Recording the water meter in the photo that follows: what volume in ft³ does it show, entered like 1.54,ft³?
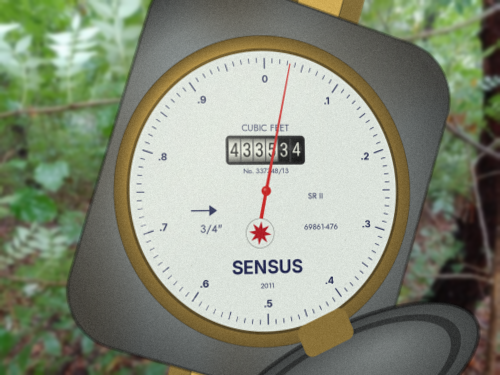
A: 433534.03,ft³
